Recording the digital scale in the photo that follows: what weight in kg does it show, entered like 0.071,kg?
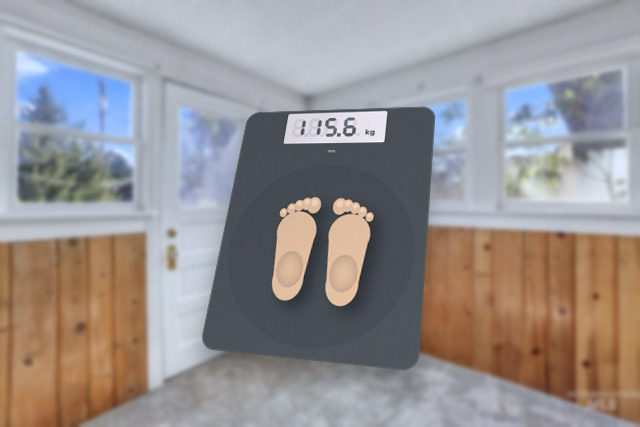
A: 115.6,kg
